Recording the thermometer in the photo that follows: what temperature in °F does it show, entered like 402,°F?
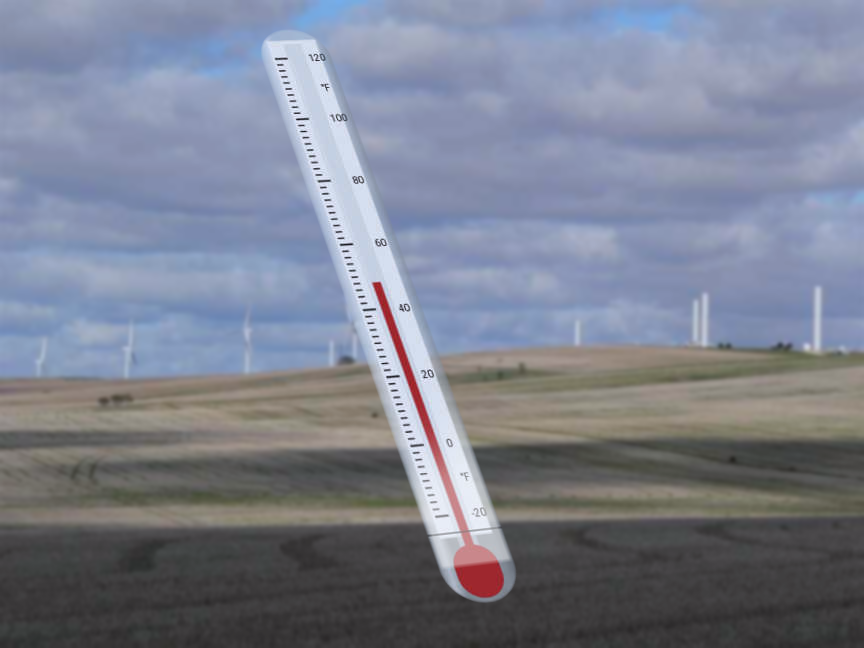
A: 48,°F
